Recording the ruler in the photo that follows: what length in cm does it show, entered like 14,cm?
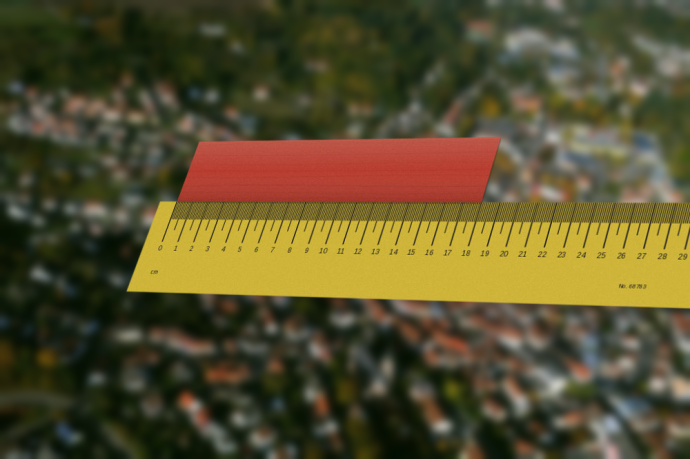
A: 18,cm
